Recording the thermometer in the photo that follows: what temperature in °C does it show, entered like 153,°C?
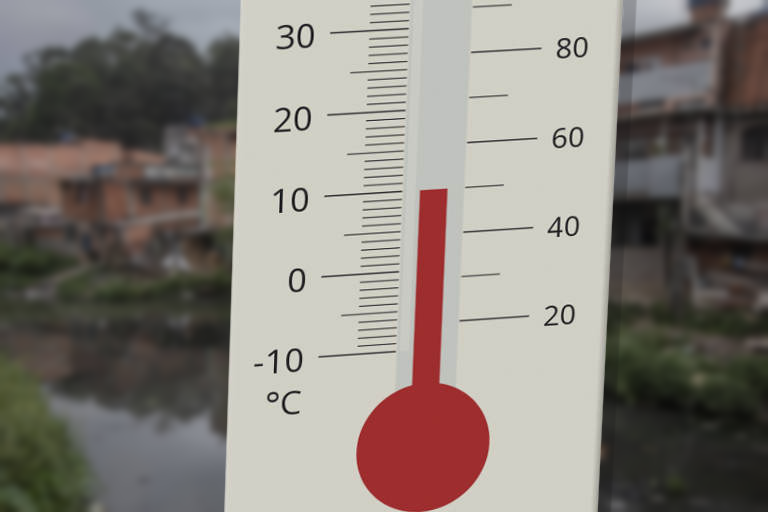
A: 10,°C
